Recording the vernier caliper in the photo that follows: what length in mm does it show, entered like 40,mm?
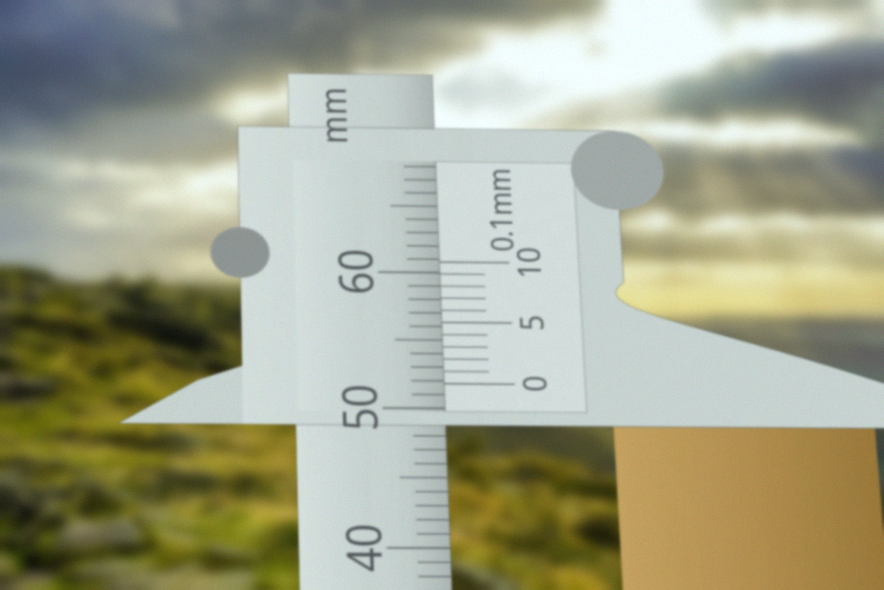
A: 51.8,mm
